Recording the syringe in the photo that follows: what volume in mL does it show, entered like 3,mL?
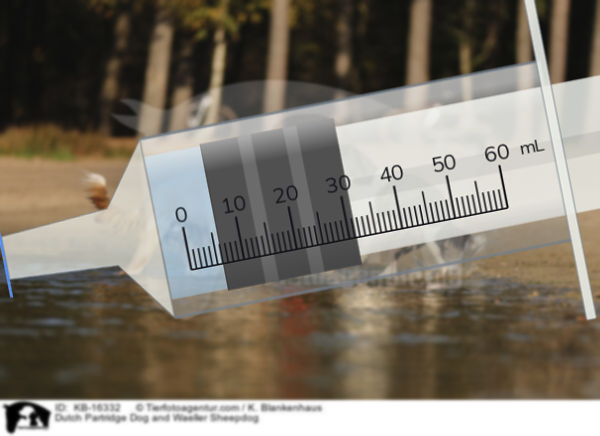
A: 6,mL
